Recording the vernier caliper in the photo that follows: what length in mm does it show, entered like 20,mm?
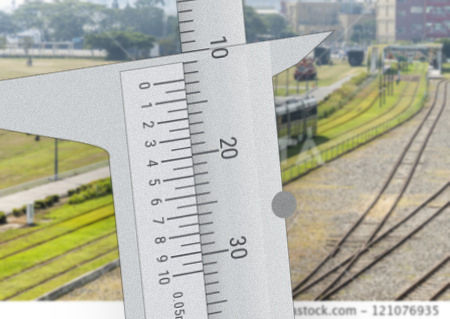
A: 12.6,mm
